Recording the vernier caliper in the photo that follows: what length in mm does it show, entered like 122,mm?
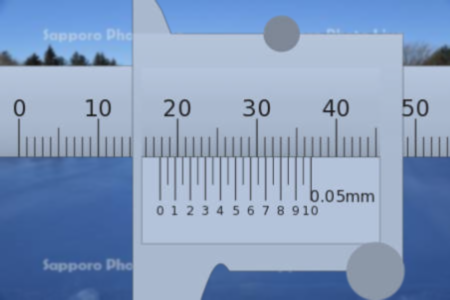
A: 17.8,mm
